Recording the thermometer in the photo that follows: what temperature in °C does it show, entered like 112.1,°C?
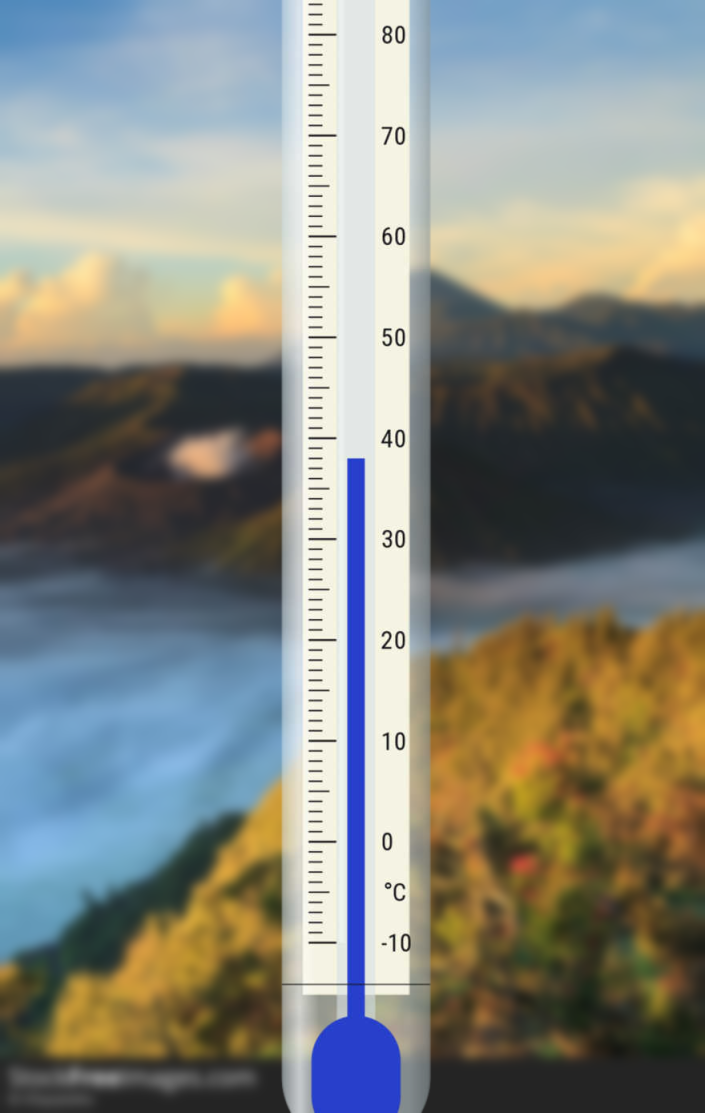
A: 38,°C
